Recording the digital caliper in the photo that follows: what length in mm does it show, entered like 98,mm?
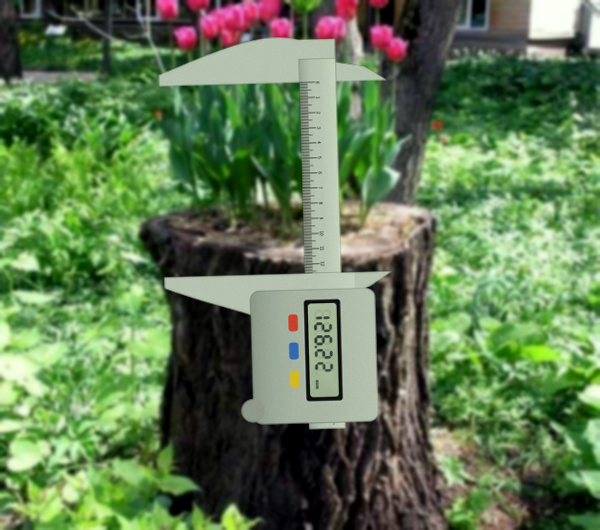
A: 126.22,mm
